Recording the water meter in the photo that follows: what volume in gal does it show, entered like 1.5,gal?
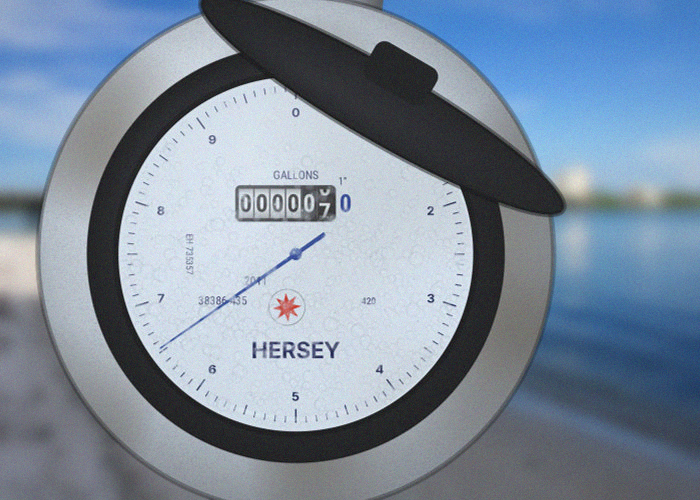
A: 66.5,gal
